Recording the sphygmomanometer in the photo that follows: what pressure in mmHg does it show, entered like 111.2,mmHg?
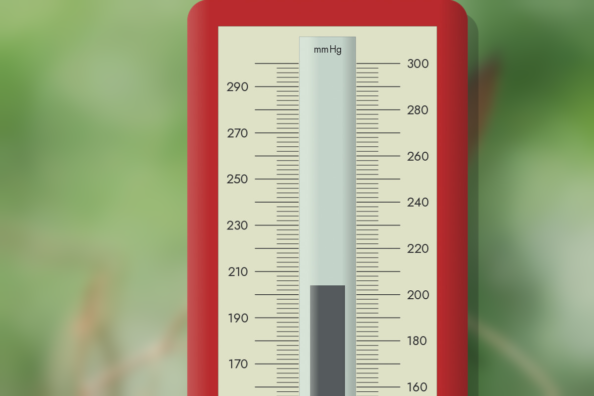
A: 204,mmHg
